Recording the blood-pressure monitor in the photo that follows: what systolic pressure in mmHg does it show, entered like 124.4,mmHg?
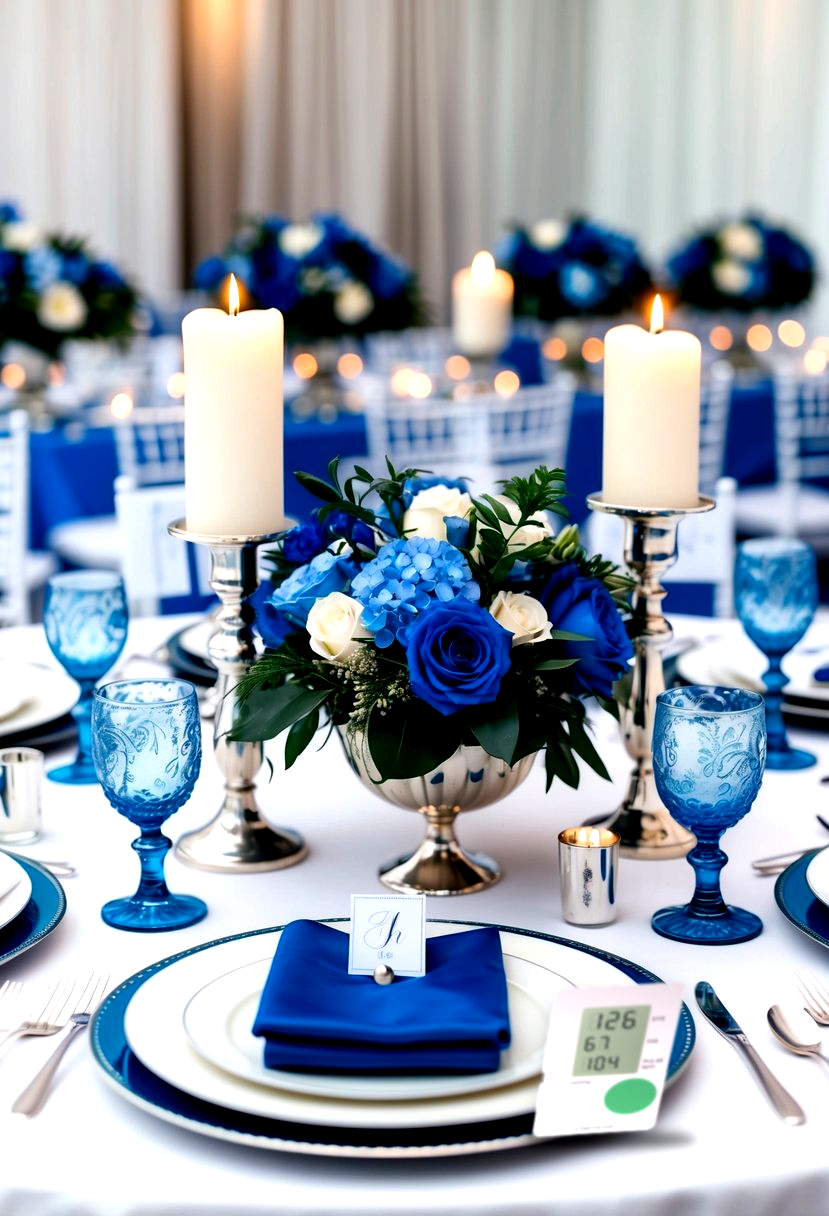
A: 126,mmHg
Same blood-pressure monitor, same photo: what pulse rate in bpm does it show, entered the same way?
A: 104,bpm
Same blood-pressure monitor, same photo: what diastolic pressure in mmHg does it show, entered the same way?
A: 67,mmHg
